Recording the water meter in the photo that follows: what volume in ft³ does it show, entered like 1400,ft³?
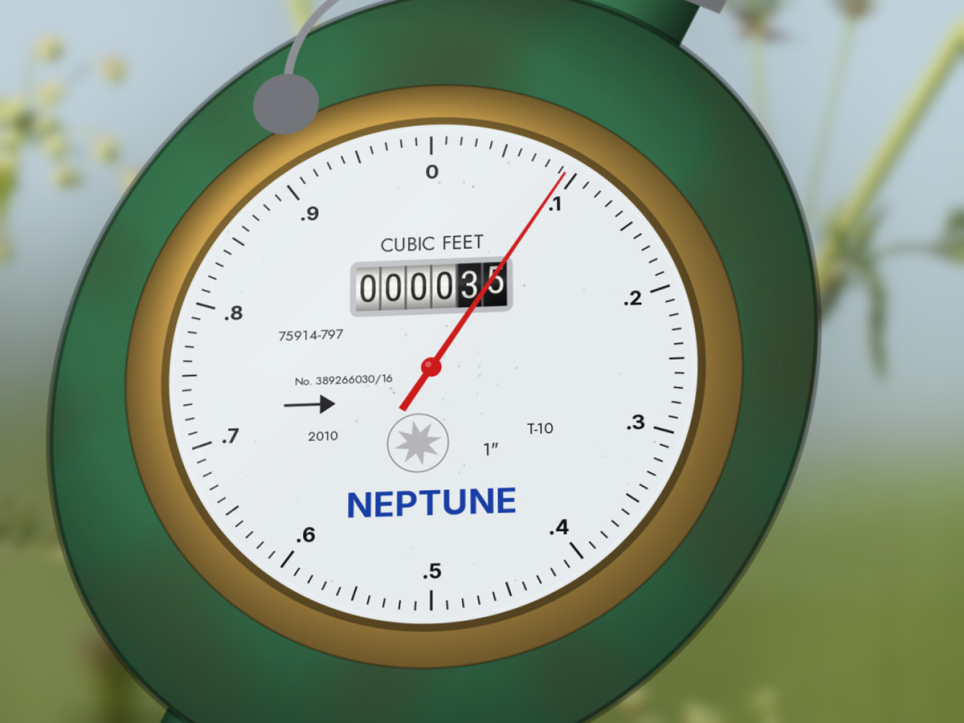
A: 35.09,ft³
